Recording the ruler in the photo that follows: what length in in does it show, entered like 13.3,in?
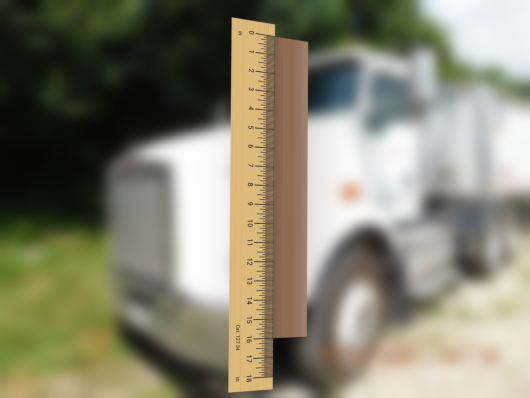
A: 16,in
